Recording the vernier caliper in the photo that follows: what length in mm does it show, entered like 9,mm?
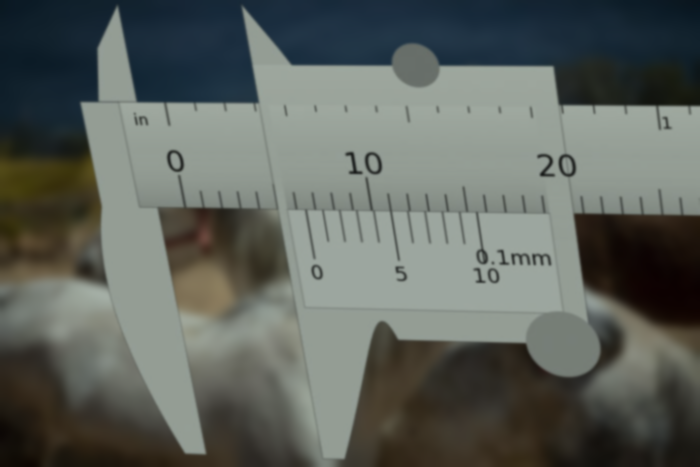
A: 6.5,mm
